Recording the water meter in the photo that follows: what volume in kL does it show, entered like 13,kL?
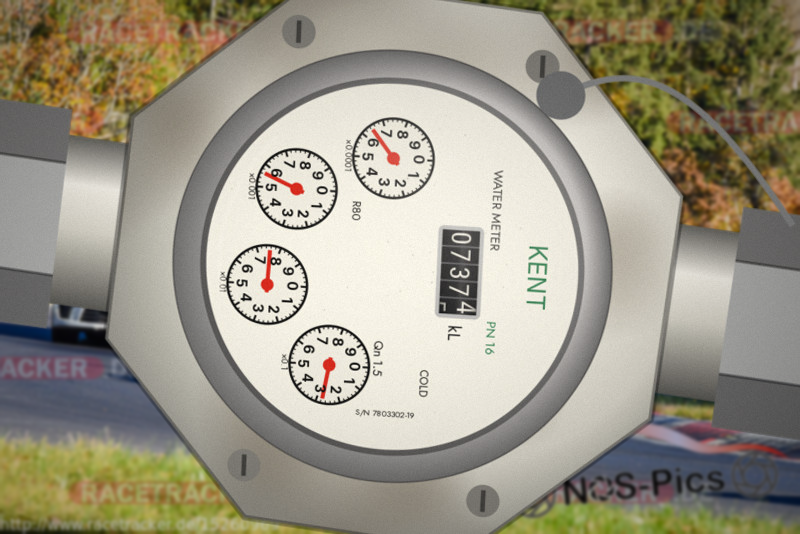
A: 7374.2756,kL
